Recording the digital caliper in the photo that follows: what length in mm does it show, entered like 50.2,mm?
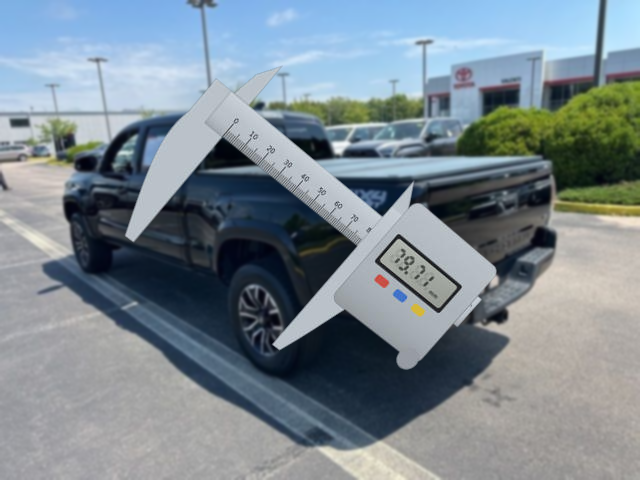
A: 79.71,mm
